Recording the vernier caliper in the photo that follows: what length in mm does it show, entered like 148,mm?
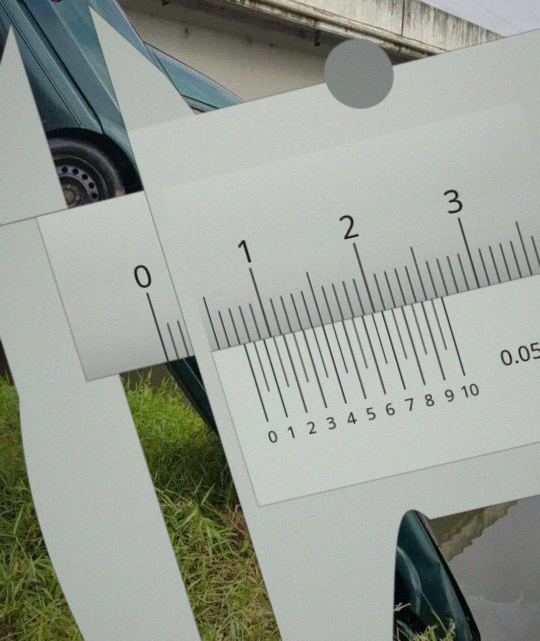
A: 7.4,mm
